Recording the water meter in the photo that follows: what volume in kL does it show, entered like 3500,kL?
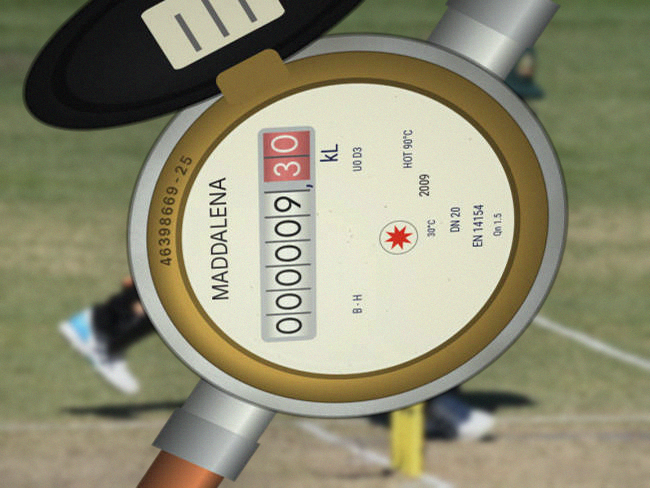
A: 9.30,kL
